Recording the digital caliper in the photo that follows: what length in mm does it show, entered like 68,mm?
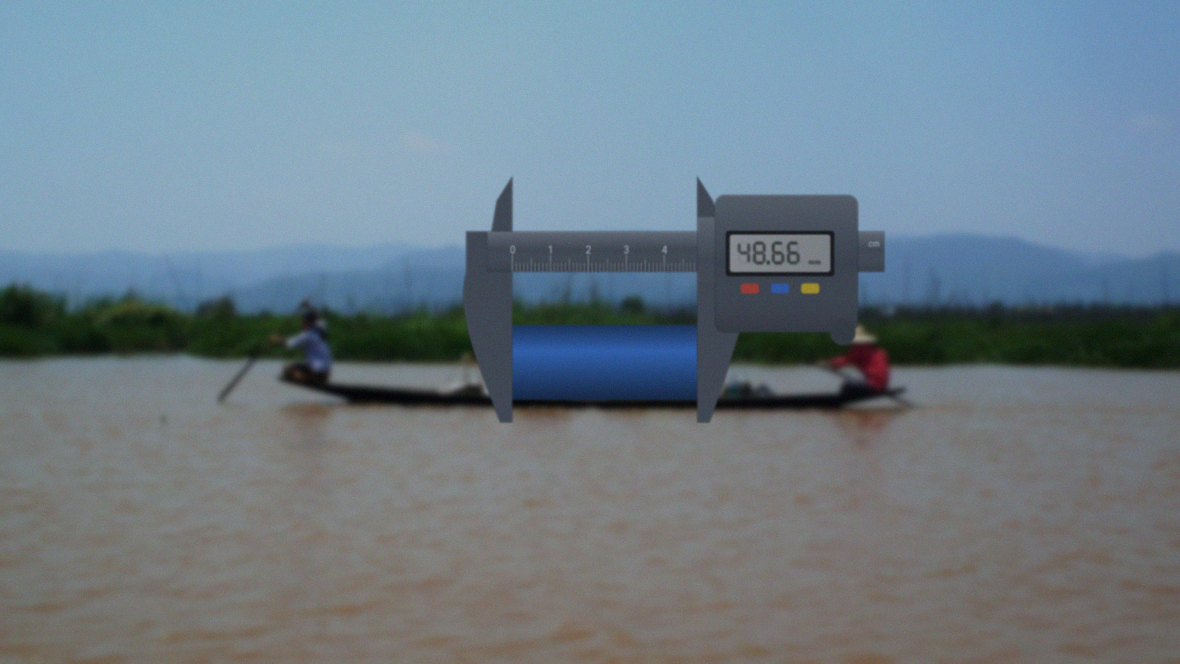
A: 48.66,mm
